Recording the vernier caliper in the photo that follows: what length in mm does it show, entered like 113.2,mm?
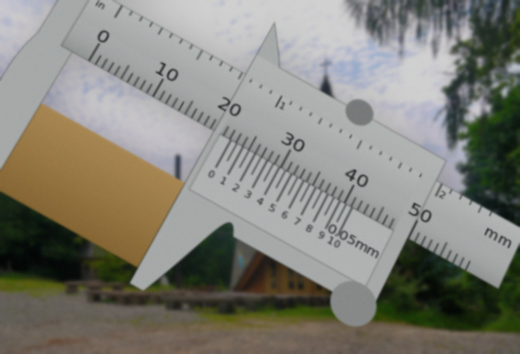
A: 22.2,mm
